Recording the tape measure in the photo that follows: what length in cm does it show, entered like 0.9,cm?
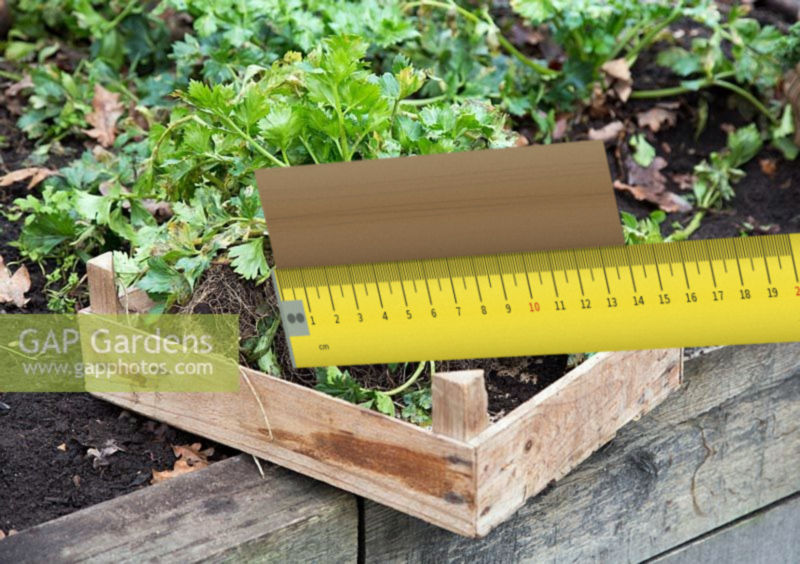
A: 14,cm
